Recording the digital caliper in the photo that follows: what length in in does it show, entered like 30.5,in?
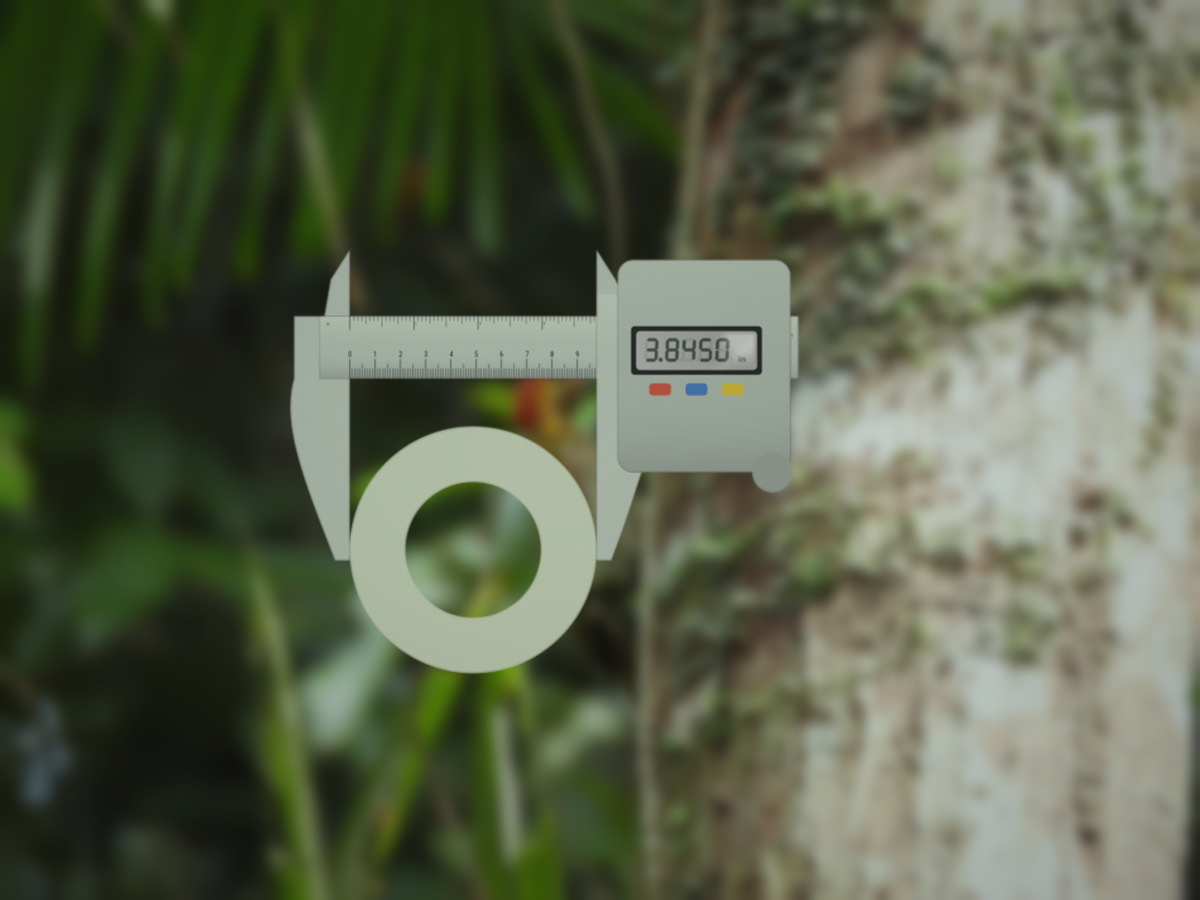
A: 3.8450,in
